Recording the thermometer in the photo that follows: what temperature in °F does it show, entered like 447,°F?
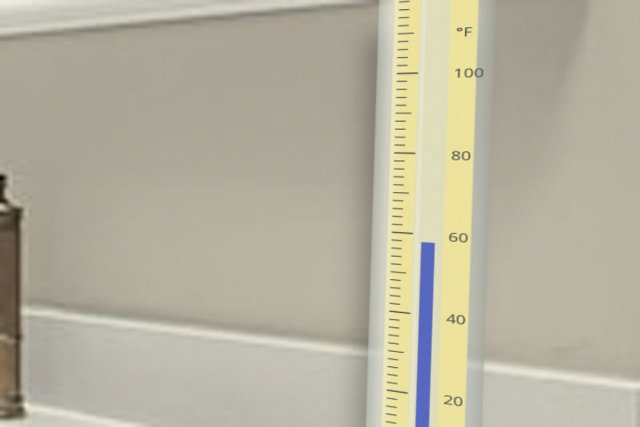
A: 58,°F
